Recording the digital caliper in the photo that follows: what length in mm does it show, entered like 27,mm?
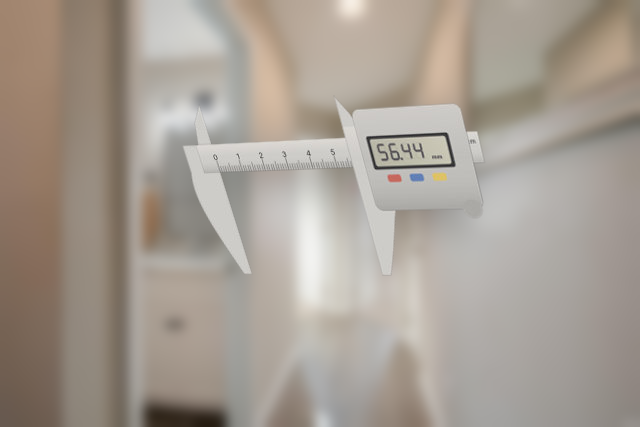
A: 56.44,mm
